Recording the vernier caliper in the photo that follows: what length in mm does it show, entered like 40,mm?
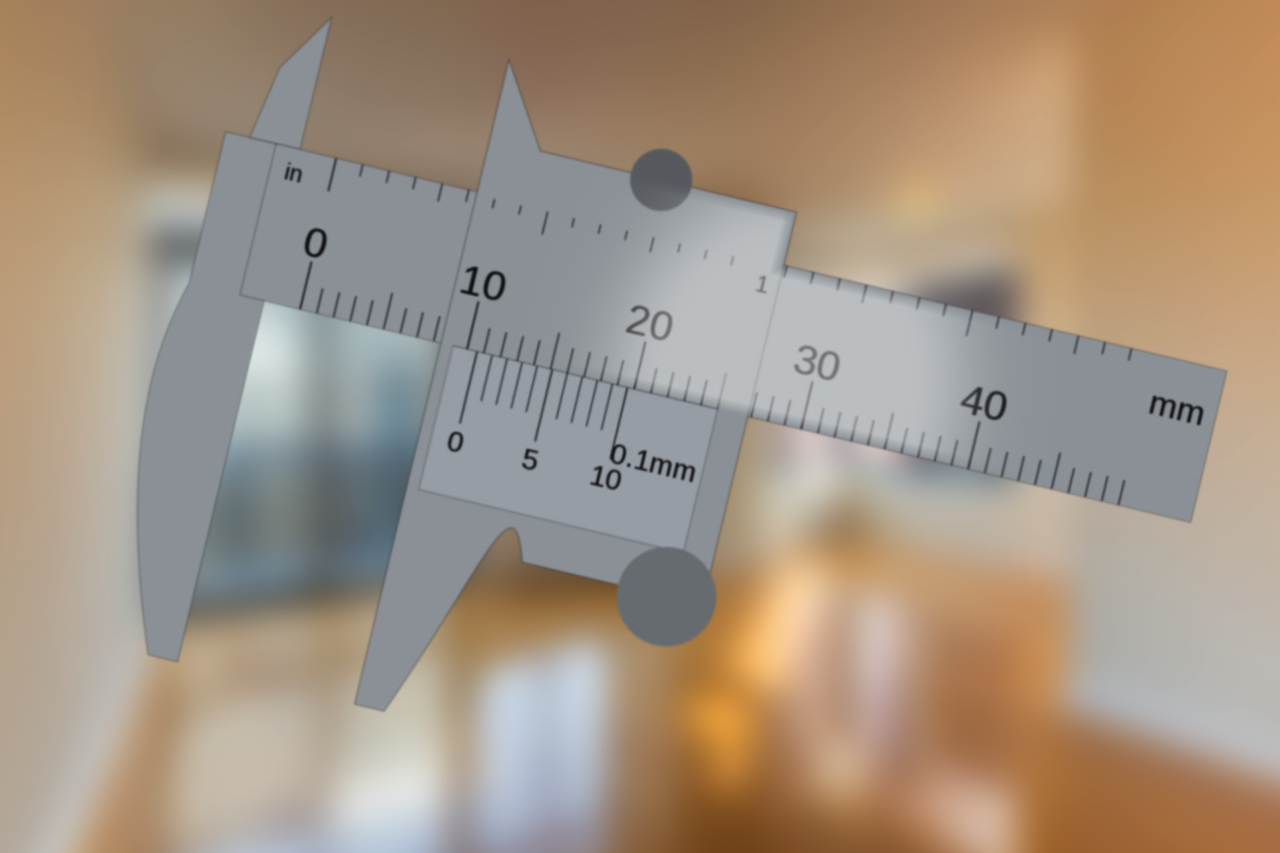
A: 10.6,mm
